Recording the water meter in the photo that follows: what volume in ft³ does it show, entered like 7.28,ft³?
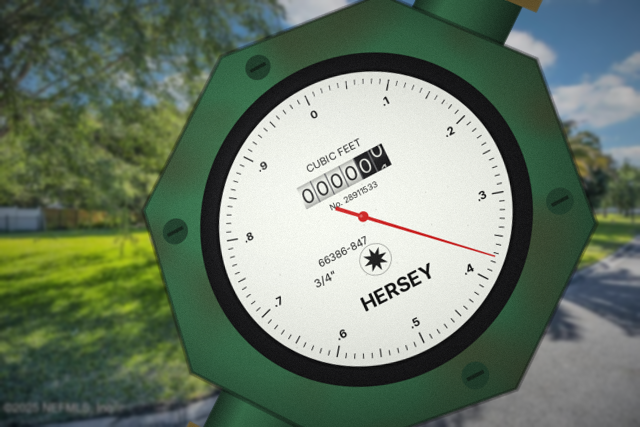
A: 0.37,ft³
